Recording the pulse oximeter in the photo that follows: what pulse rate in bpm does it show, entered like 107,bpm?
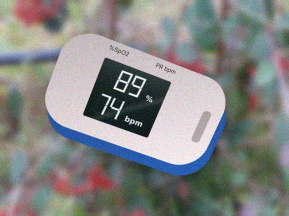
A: 74,bpm
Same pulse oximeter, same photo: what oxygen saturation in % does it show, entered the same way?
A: 89,%
